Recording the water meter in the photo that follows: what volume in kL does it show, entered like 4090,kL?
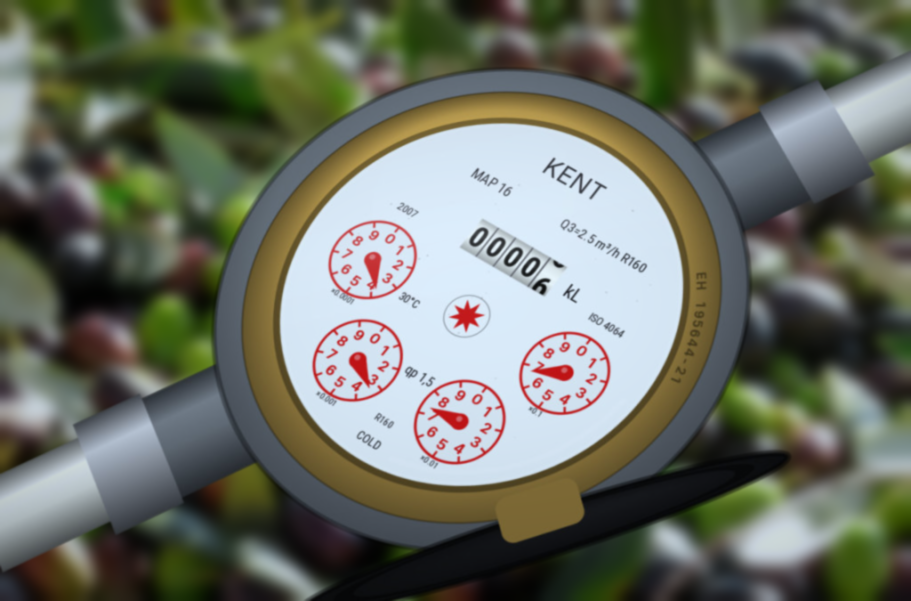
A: 5.6733,kL
